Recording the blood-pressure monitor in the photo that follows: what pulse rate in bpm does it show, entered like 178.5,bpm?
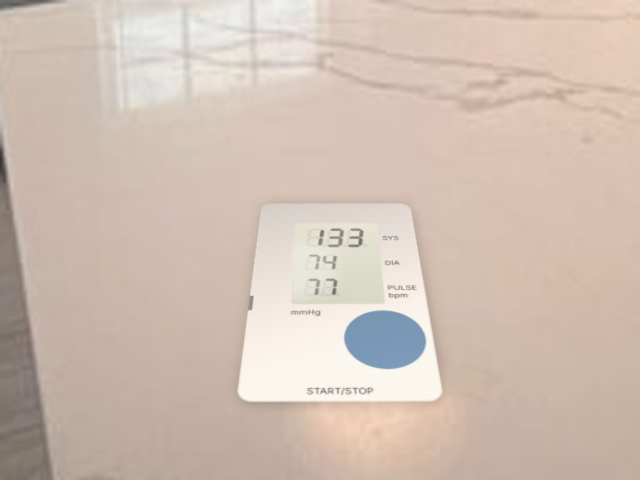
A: 77,bpm
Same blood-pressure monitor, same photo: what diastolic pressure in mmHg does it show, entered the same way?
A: 74,mmHg
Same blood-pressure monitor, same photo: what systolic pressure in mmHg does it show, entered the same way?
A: 133,mmHg
